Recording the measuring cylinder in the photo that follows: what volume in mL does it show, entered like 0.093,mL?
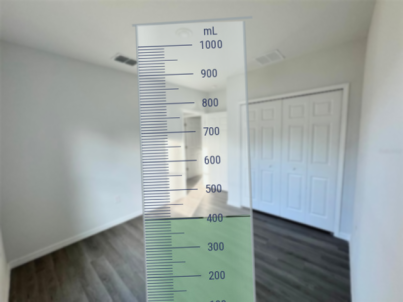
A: 400,mL
